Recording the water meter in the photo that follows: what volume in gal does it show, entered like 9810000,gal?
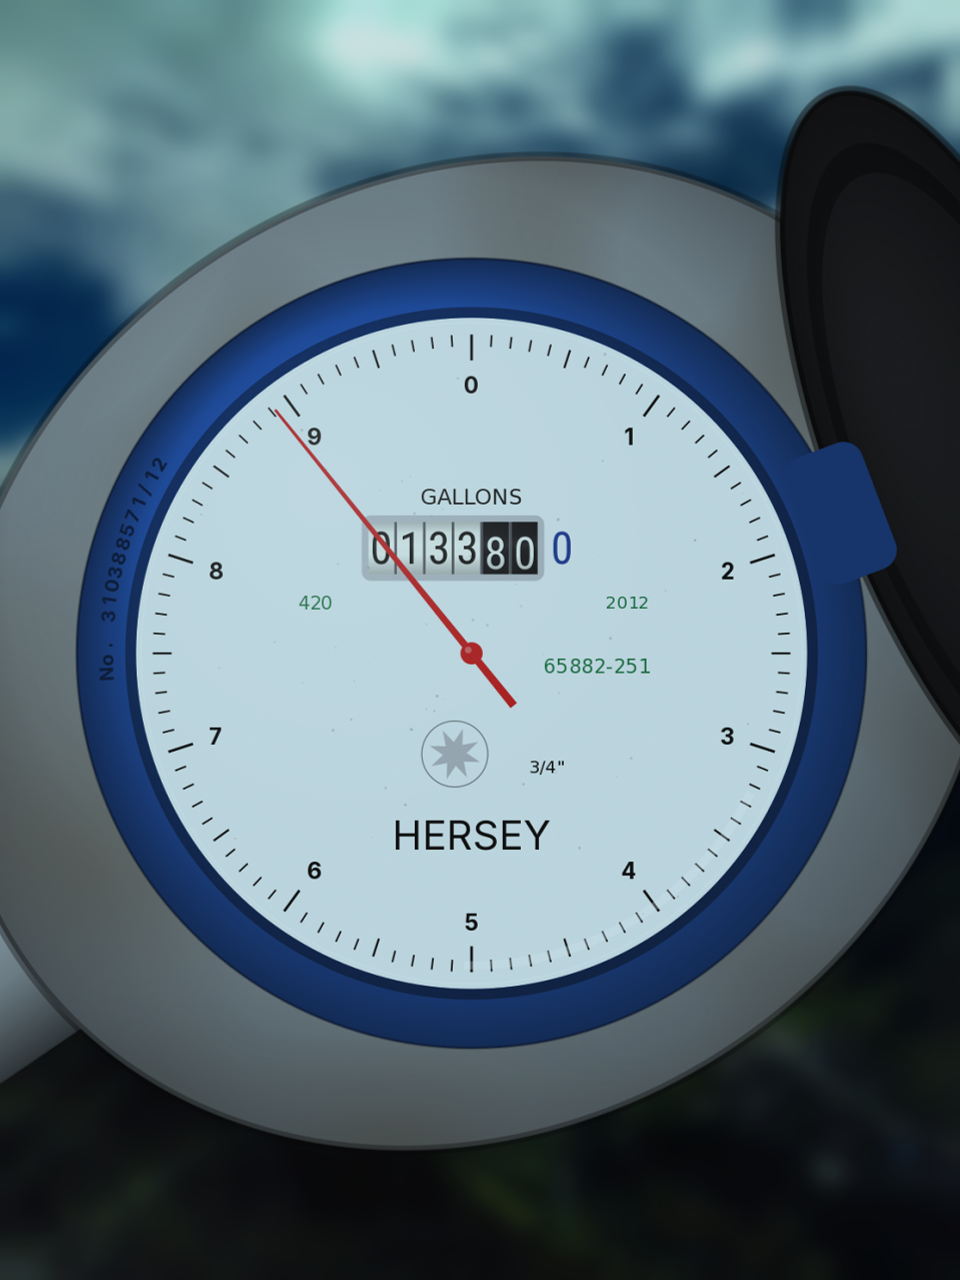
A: 133798.9,gal
